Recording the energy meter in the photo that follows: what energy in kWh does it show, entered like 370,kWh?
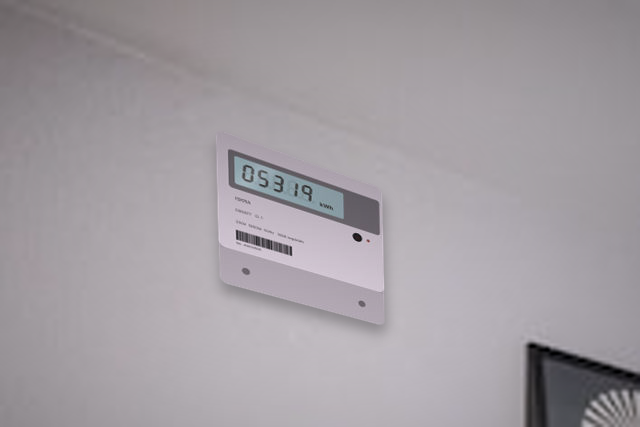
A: 5319,kWh
